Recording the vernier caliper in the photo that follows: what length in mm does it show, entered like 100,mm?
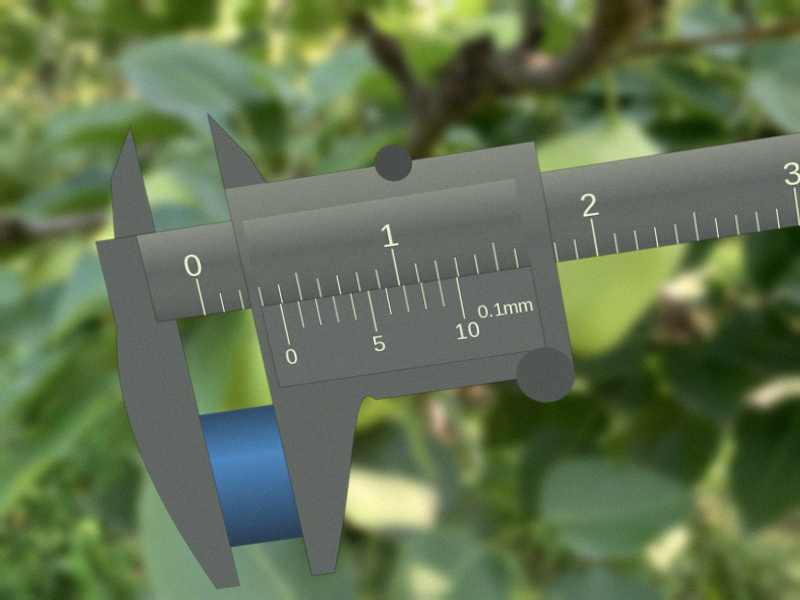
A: 3.9,mm
